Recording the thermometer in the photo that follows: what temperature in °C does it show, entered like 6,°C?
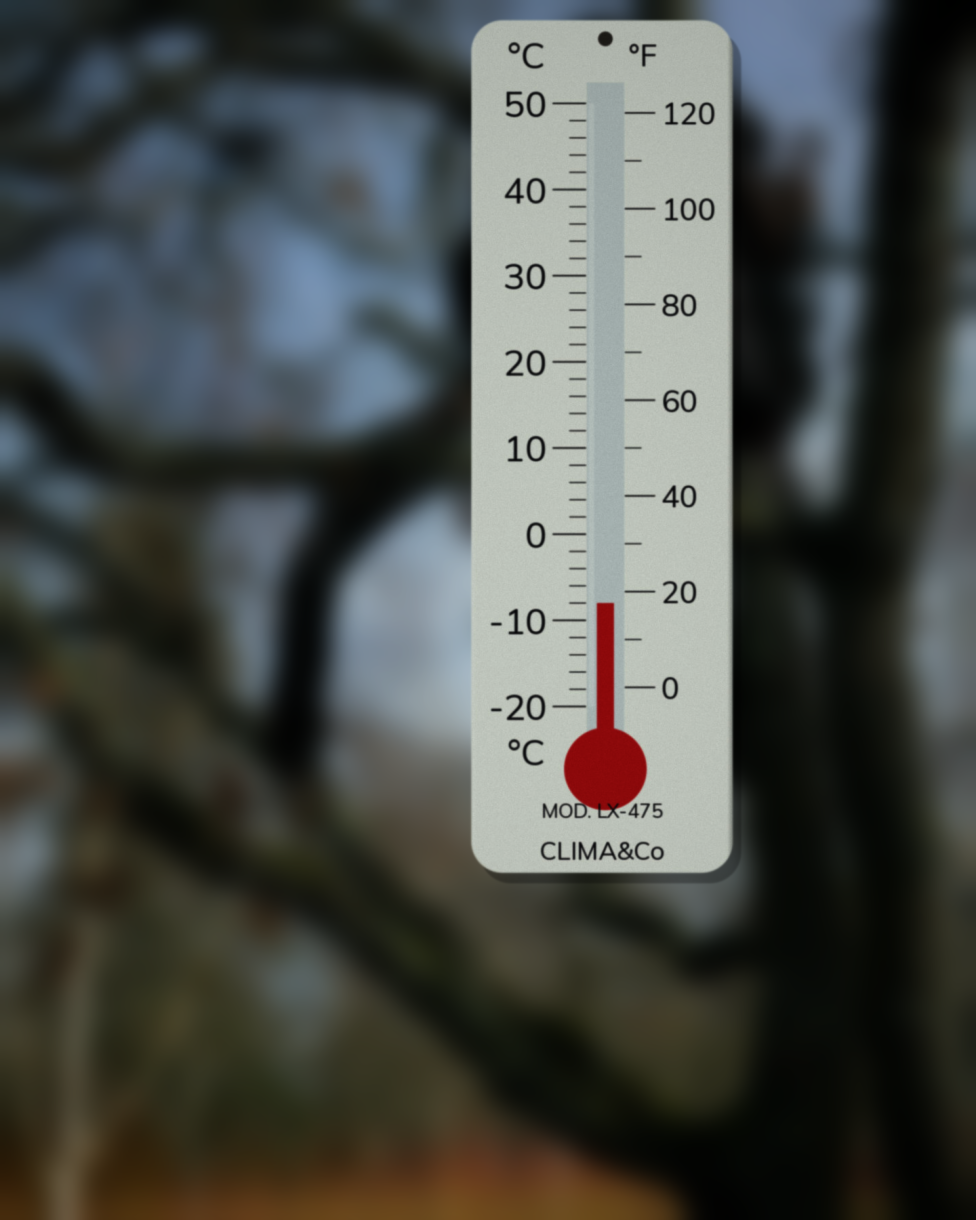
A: -8,°C
